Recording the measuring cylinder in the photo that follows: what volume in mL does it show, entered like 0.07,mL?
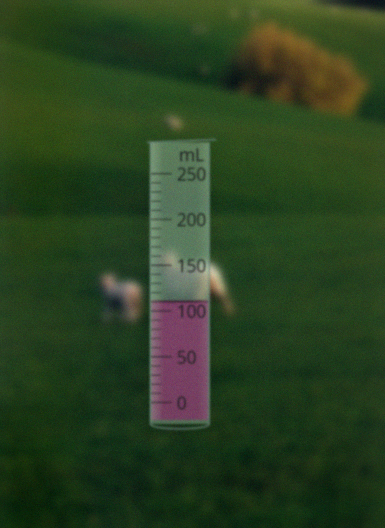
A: 110,mL
